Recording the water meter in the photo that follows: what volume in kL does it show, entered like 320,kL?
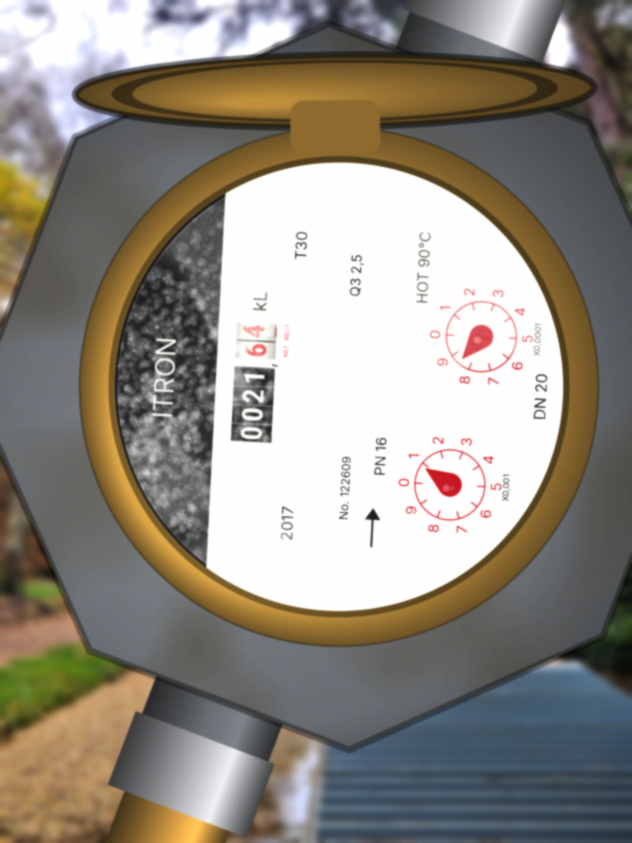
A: 21.6408,kL
